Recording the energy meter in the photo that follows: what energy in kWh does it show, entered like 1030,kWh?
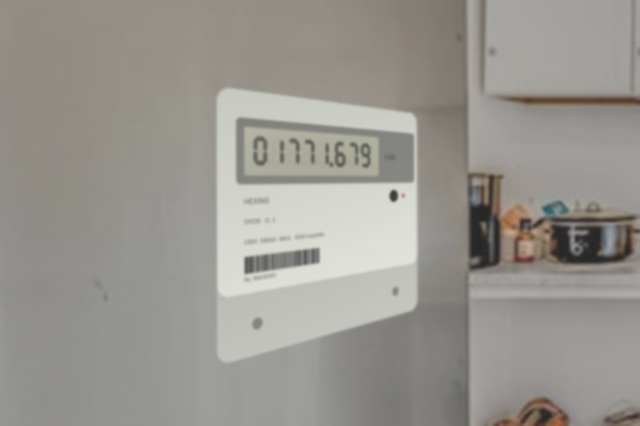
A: 1771.679,kWh
